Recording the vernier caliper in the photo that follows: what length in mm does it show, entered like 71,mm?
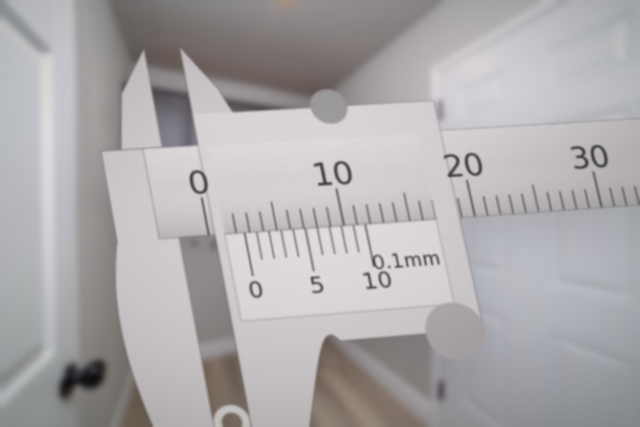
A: 2.6,mm
